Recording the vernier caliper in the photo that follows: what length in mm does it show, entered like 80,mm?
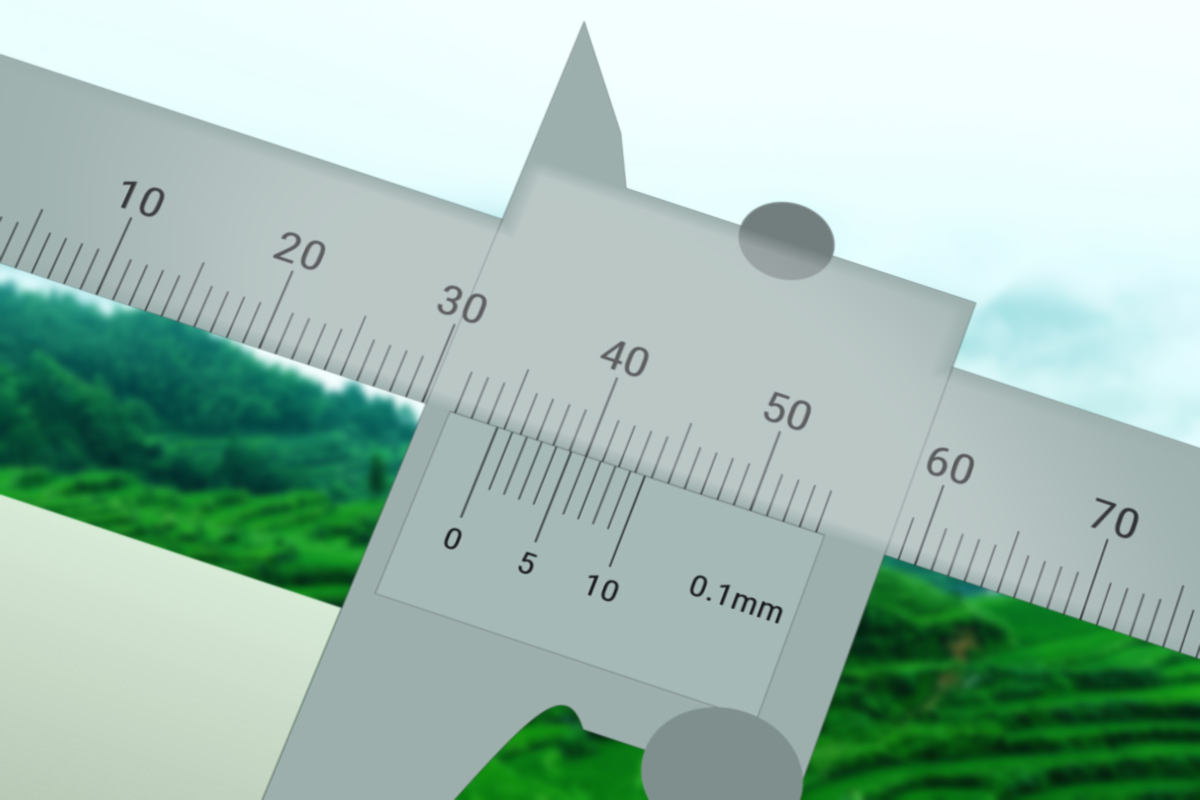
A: 34.6,mm
